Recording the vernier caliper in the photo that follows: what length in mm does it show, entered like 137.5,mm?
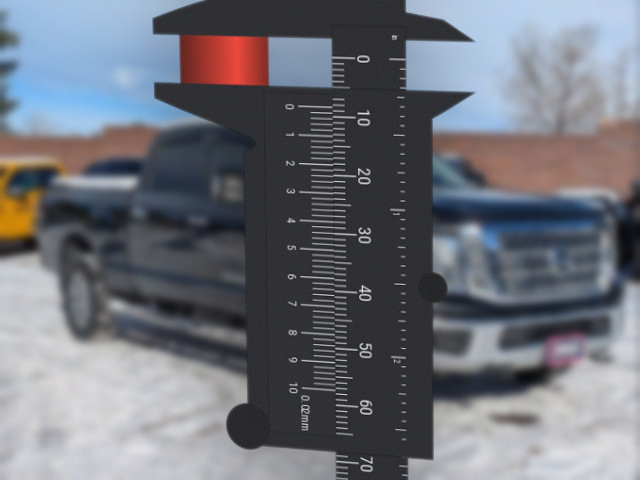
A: 8.4,mm
